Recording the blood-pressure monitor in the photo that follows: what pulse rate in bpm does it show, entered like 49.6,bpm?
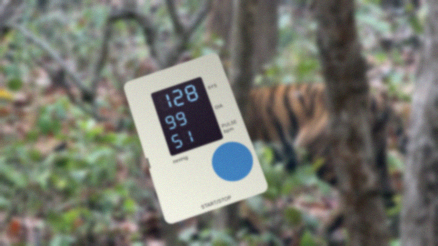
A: 51,bpm
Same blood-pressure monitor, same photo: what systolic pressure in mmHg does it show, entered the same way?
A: 128,mmHg
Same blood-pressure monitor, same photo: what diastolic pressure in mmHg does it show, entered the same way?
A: 99,mmHg
